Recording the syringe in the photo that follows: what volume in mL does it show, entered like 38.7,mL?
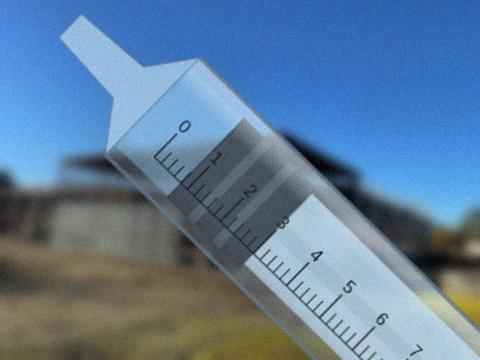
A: 0.8,mL
